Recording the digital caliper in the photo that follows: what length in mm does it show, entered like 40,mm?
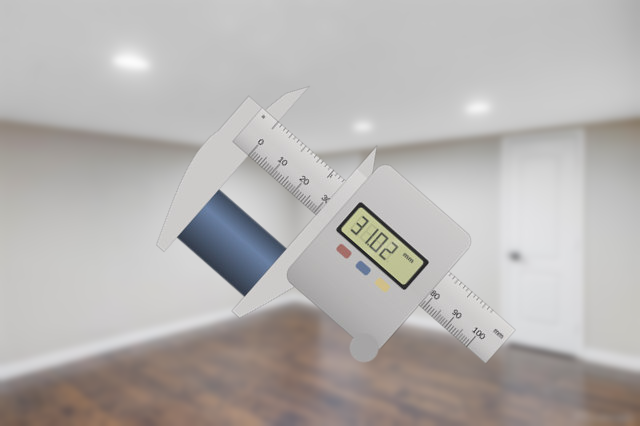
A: 31.02,mm
